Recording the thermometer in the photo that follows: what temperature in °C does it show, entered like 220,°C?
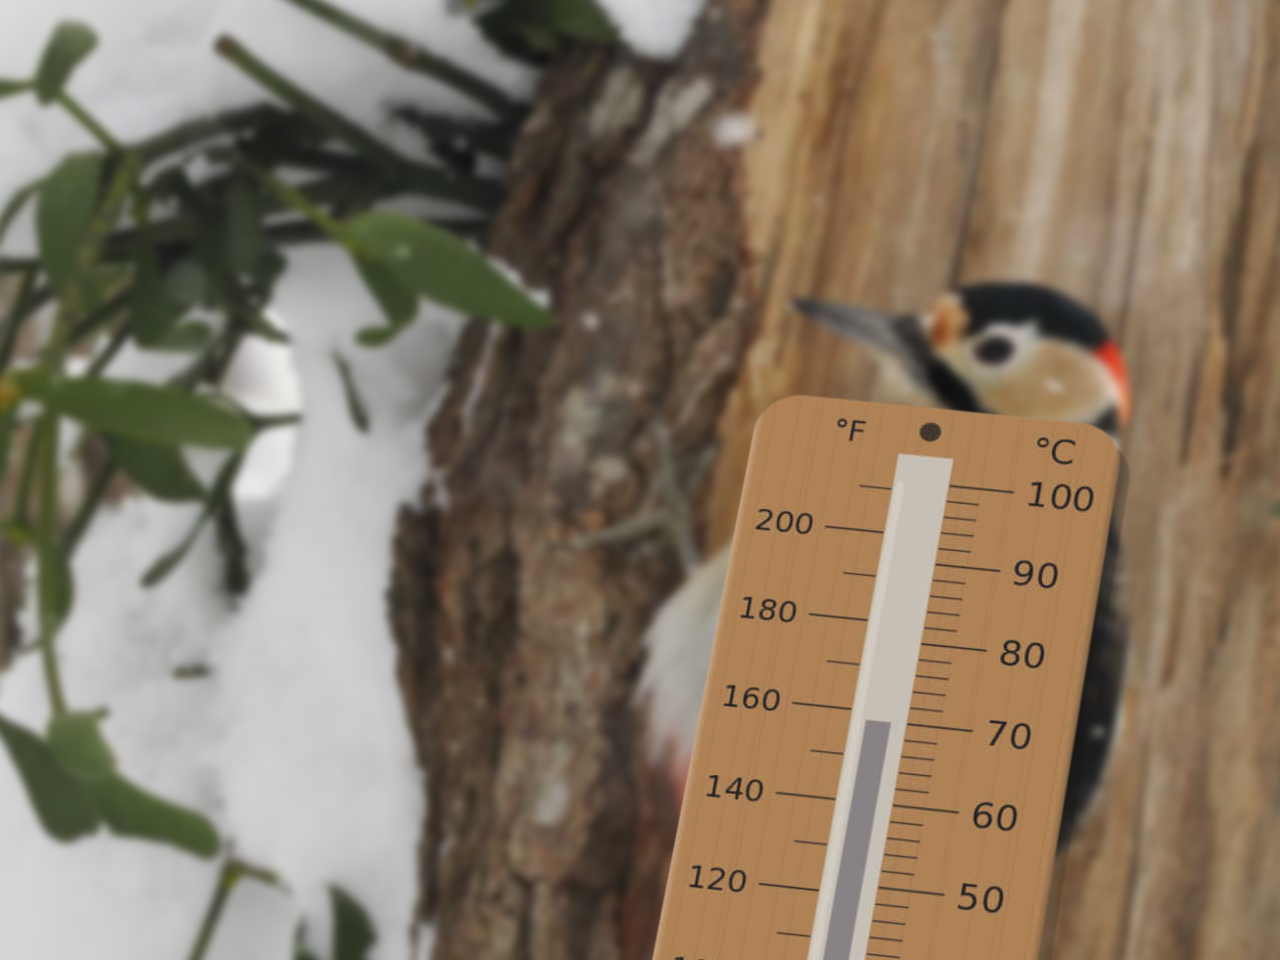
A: 70,°C
